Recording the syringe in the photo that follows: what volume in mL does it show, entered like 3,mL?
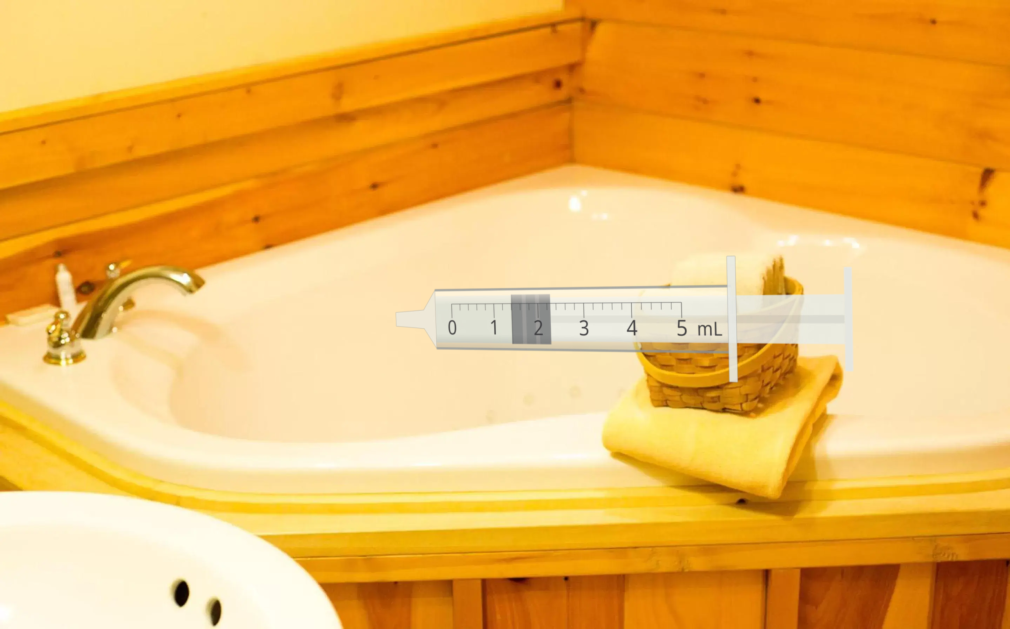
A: 1.4,mL
